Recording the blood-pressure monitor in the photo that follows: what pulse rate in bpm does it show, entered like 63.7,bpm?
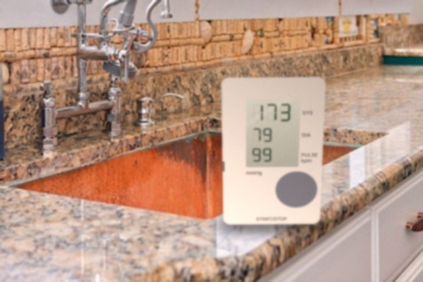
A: 99,bpm
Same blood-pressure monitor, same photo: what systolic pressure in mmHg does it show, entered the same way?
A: 173,mmHg
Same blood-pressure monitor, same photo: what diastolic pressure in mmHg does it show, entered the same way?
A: 79,mmHg
